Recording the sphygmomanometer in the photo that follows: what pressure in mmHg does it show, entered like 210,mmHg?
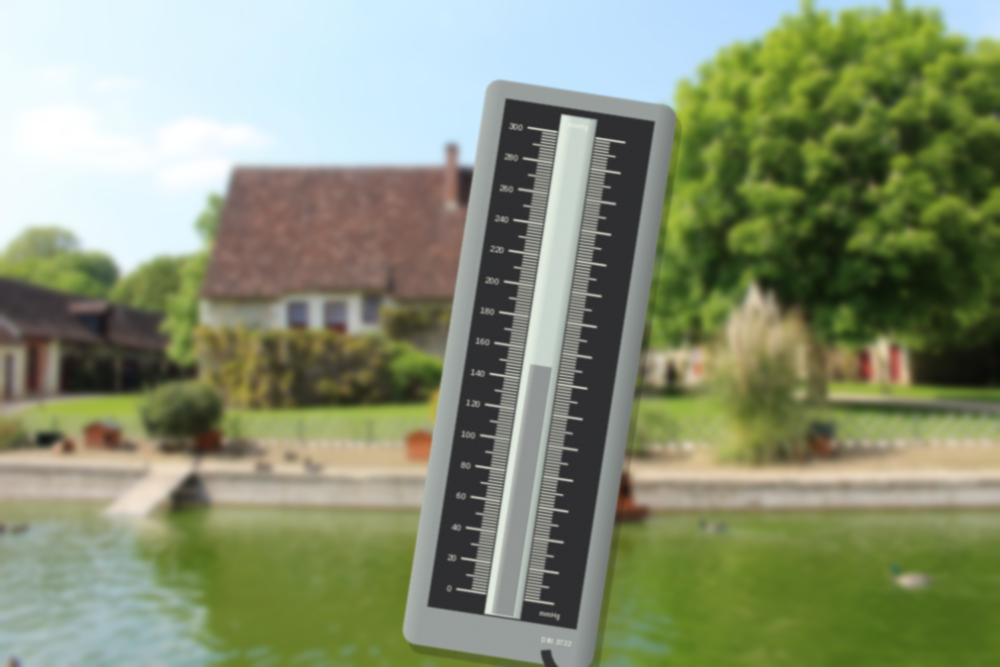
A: 150,mmHg
